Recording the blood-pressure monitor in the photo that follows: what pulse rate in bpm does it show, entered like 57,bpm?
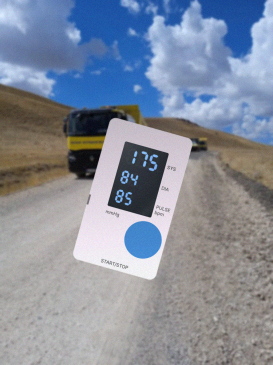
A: 85,bpm
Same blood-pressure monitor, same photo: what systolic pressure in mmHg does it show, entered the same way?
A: 175,mmHg
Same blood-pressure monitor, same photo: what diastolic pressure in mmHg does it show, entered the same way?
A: 84,mmHg
